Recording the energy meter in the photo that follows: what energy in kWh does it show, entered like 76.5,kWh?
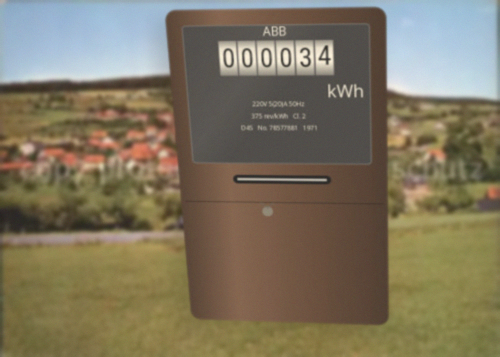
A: 34,kWh
